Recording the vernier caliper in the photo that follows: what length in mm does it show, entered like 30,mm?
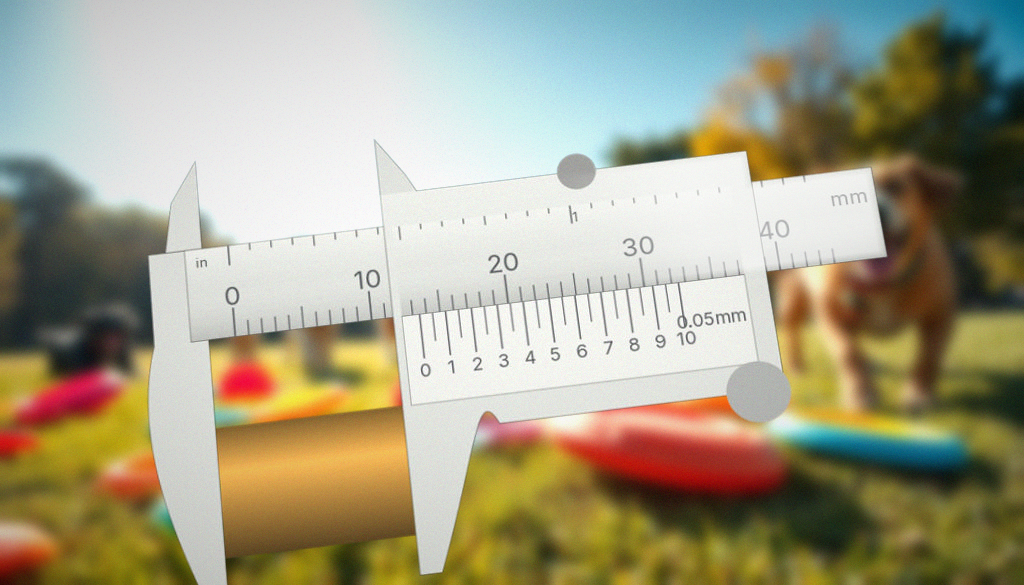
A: 13.5,mm
